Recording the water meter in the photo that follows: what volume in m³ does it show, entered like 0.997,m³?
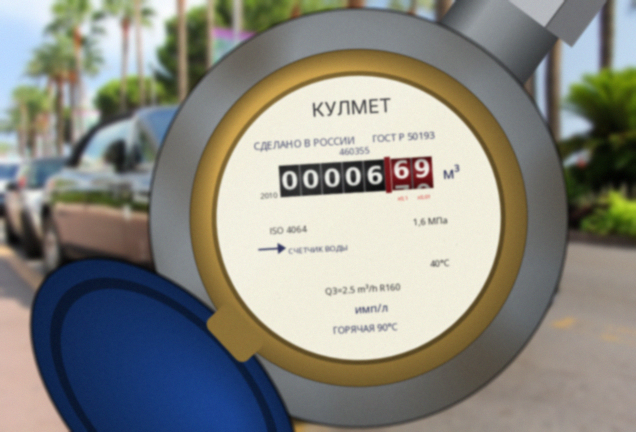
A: 6.69,m³
